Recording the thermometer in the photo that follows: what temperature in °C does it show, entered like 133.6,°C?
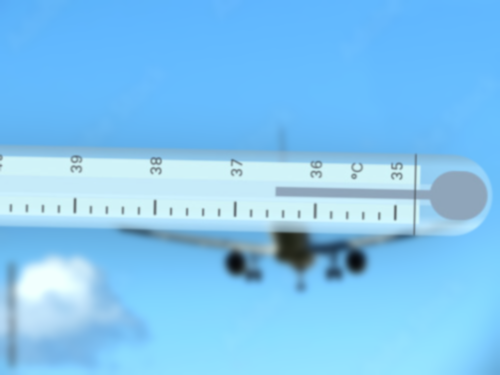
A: 36.5,°C
